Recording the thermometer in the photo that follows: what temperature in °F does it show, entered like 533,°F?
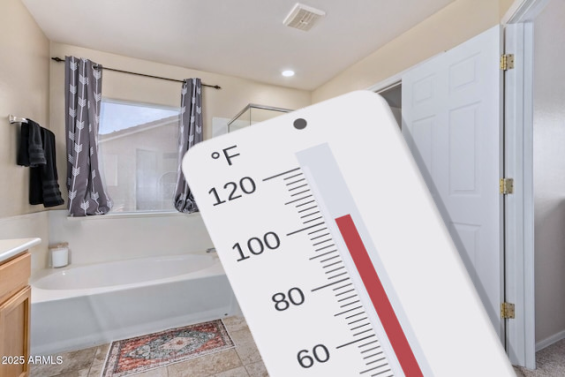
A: 100,°F
